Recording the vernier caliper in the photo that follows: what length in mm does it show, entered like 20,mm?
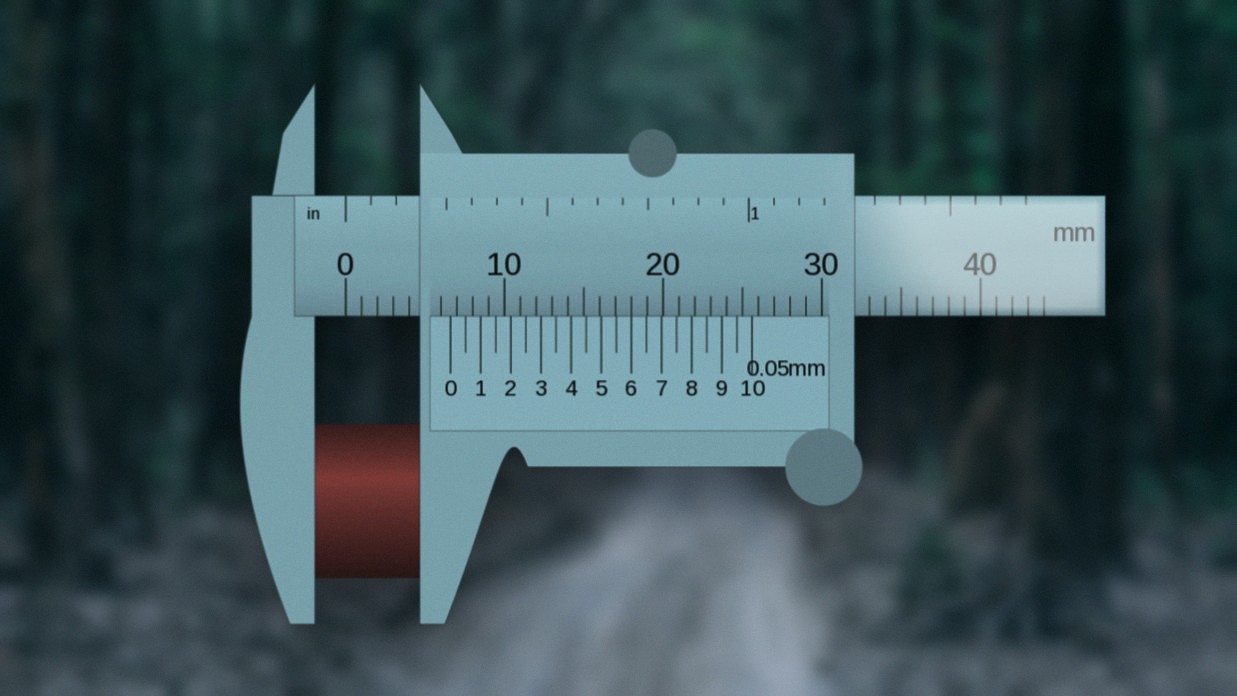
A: 6.6,mm
